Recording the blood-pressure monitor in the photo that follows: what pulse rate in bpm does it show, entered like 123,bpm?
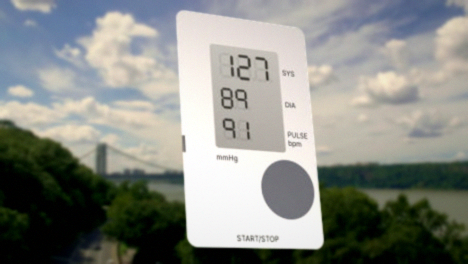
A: 91,bpm
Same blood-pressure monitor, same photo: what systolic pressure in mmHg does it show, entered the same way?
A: 127,mmHg
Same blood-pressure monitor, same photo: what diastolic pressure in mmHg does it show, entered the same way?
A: 89,mmHg
